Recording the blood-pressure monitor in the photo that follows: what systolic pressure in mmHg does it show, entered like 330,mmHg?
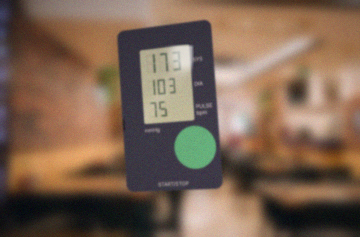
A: 173,mmHg
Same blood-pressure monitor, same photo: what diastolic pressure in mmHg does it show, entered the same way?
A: 103,mmHg
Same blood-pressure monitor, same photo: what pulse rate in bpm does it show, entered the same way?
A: 75,bpm
